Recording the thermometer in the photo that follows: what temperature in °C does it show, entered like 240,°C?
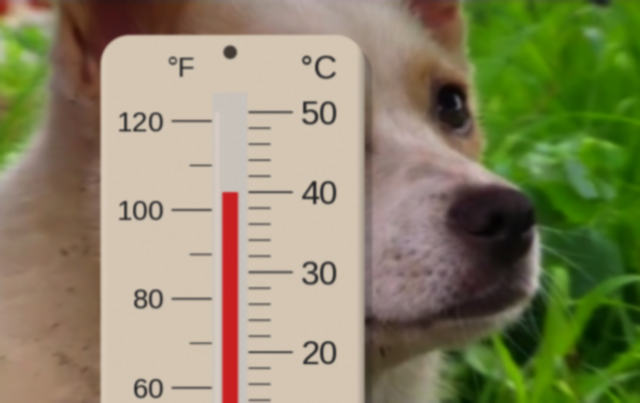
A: 40,°C
